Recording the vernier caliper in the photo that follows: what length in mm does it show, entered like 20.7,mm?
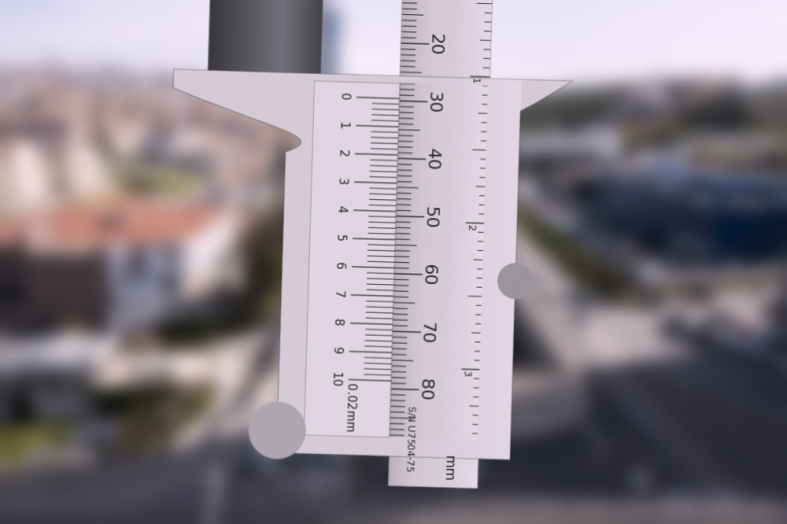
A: 29.6,mm
